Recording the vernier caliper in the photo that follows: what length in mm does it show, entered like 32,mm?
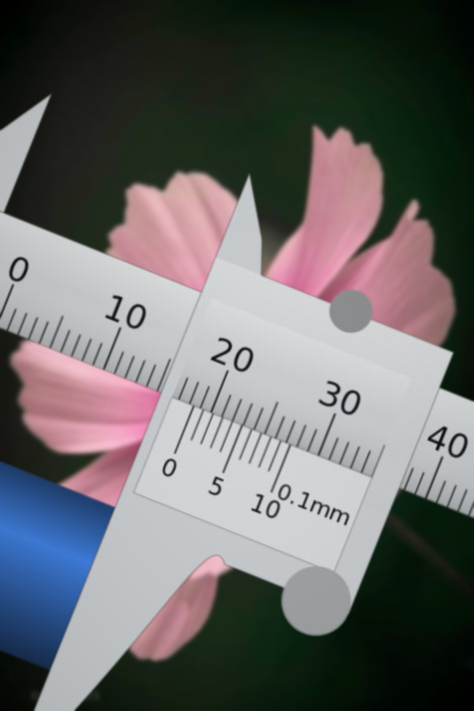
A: 18.4,mm
